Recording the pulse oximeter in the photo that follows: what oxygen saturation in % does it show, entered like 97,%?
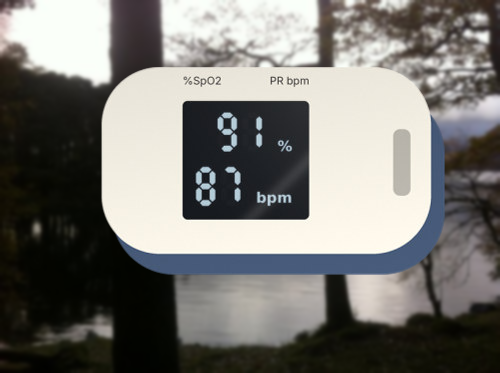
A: 91,%
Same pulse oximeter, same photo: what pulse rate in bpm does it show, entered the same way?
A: 87,bpm
